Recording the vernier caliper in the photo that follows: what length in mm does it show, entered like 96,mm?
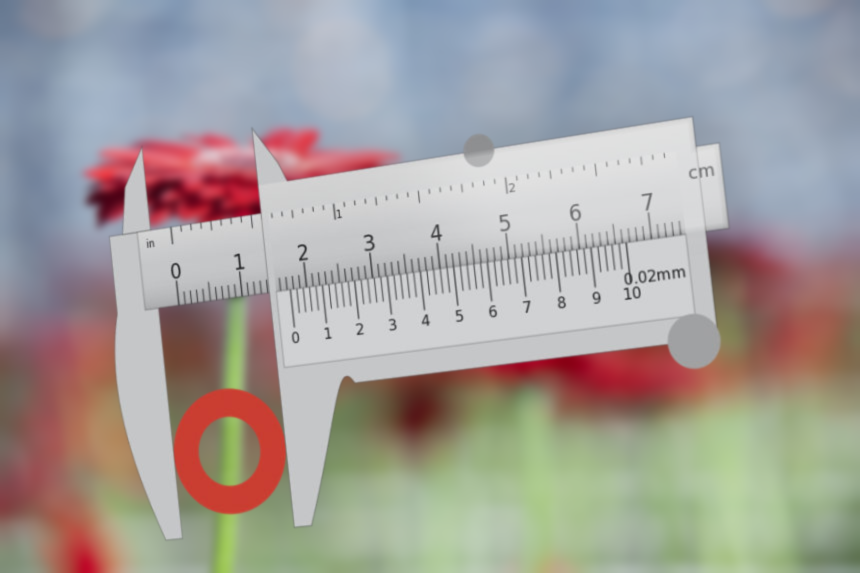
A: 17.5,mm
